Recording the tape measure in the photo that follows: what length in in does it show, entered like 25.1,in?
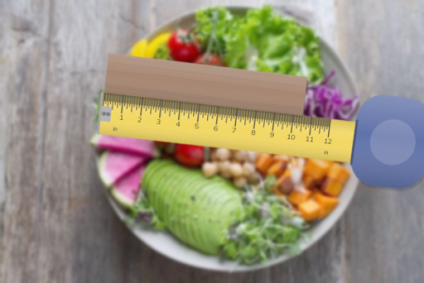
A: 10.5,in
